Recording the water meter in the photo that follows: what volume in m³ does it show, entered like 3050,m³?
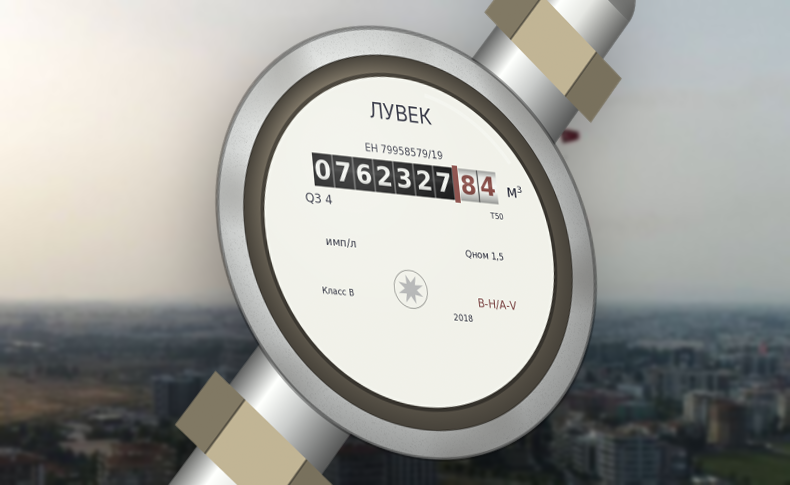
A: 762327.84,m³
